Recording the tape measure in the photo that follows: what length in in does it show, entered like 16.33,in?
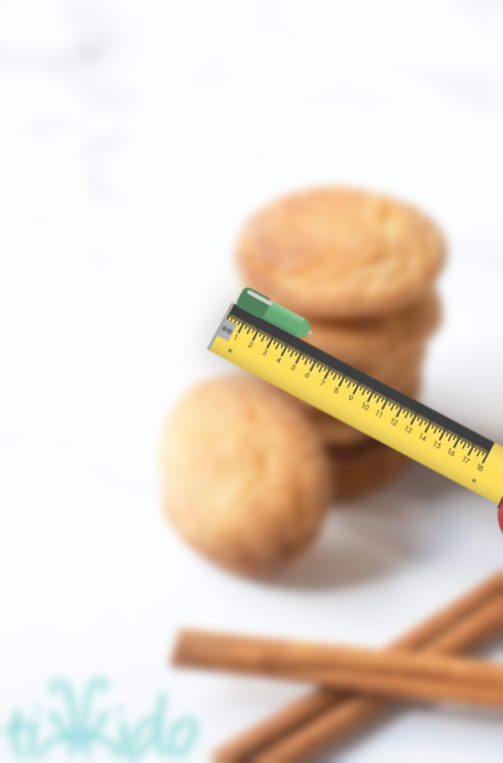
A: 5,in
